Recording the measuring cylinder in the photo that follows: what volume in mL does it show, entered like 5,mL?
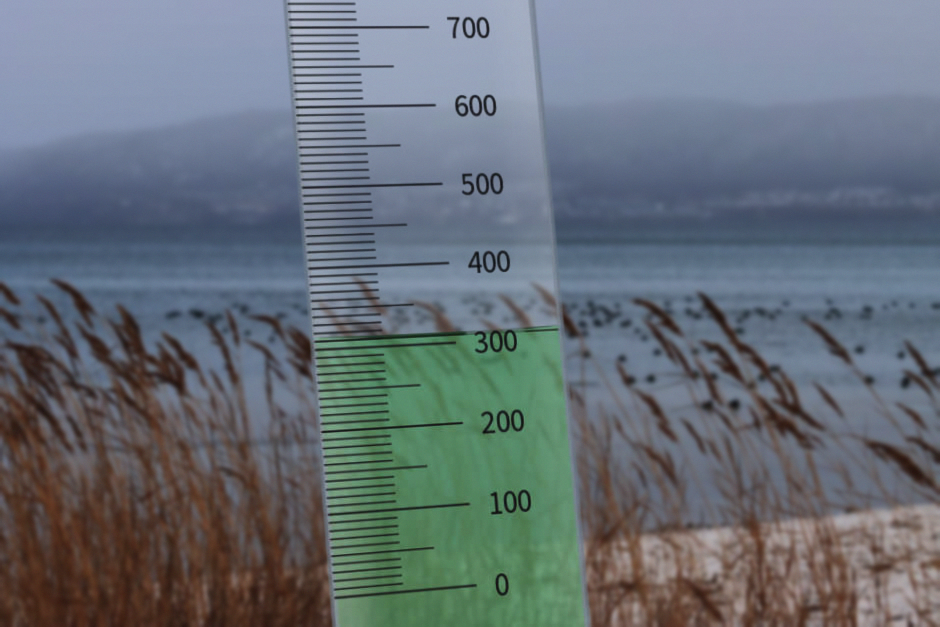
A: 310,mL
